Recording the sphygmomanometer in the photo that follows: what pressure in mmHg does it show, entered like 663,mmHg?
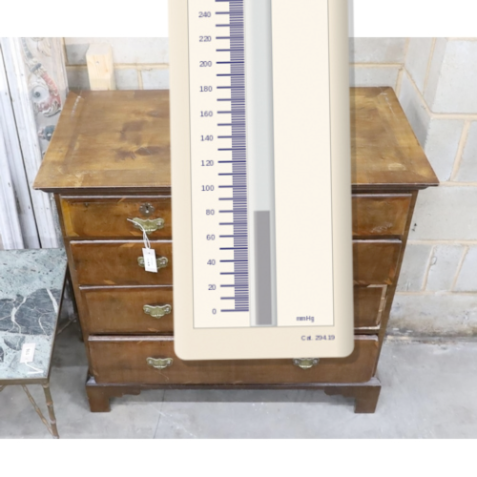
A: 80,mmHg
